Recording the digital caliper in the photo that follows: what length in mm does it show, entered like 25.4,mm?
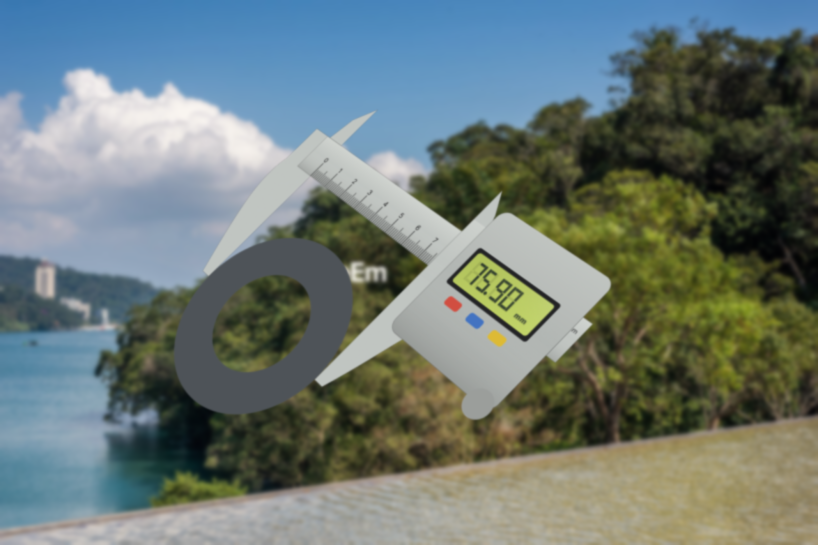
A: 75.90,mm
